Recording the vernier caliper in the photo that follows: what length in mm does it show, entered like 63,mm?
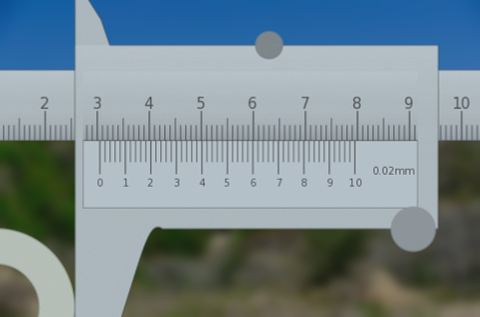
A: 30.5,mm
